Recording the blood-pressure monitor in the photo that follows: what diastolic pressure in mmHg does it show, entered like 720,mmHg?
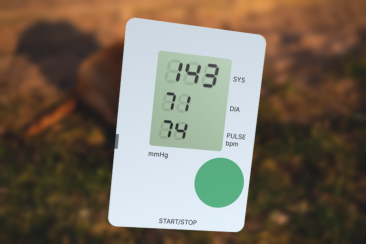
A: 71,mmHg
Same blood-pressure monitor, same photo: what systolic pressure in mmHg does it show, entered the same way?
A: 143,mmHg
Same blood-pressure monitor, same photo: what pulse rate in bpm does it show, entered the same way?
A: 74,bpm
